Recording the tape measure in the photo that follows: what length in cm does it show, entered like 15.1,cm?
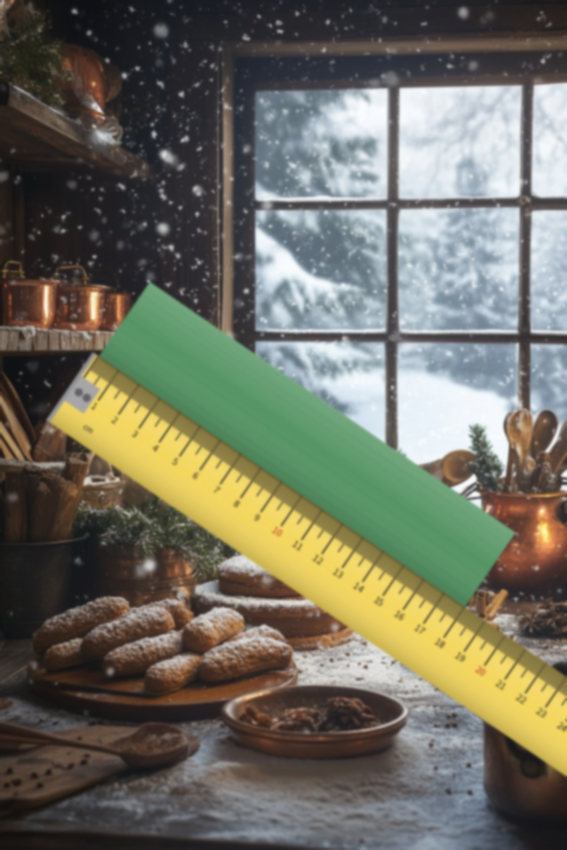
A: 18,cm
